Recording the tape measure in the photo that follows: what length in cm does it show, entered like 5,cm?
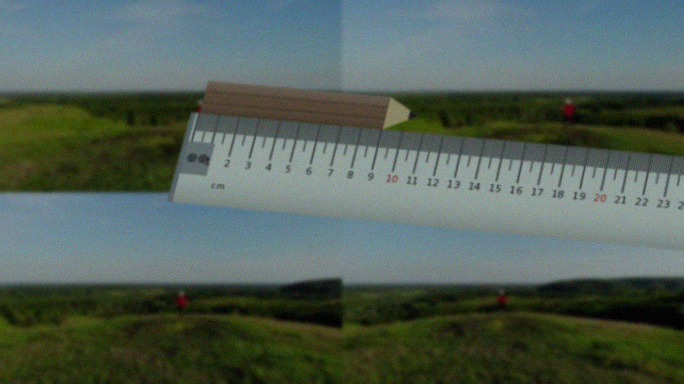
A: 10.5,cm
